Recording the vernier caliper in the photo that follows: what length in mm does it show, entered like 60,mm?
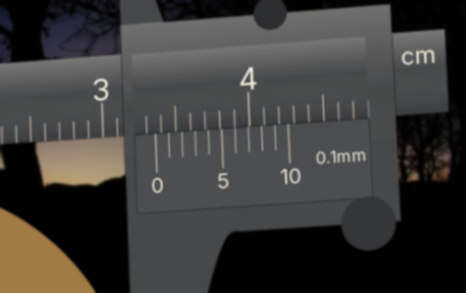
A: 33.6,mm
